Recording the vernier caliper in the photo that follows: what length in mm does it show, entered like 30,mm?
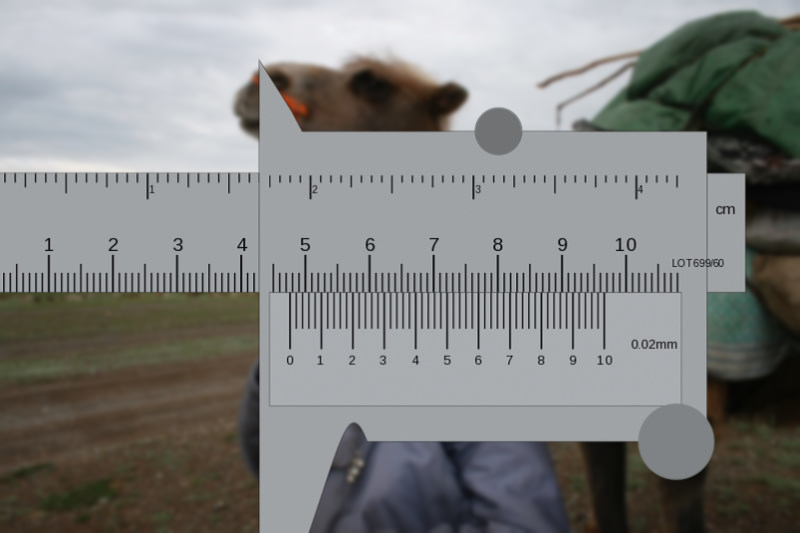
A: 47.6,mm
